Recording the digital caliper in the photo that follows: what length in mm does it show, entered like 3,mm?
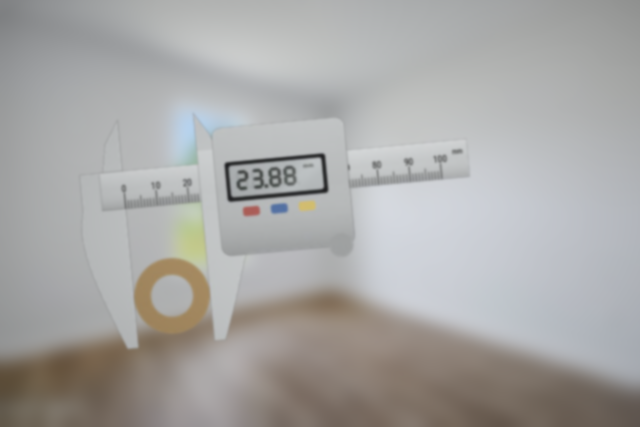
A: 23.88,mm
